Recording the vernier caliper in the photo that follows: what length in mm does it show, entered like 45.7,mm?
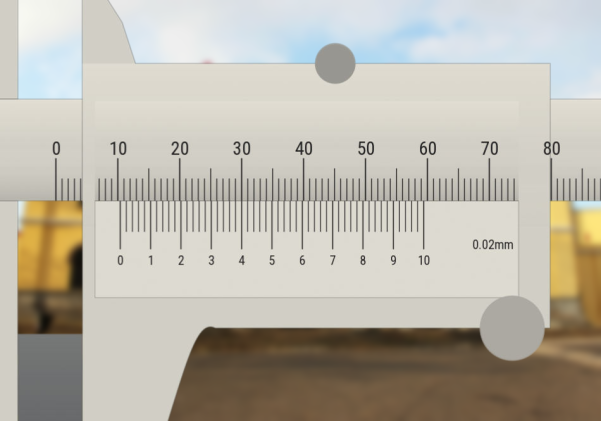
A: 10.4,mm
